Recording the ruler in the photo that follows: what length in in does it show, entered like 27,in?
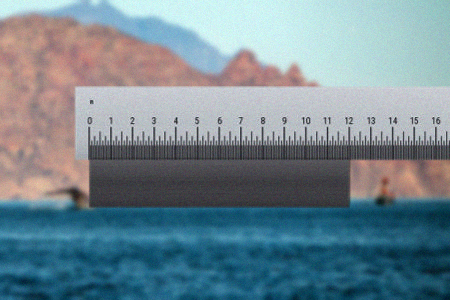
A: 12,in
